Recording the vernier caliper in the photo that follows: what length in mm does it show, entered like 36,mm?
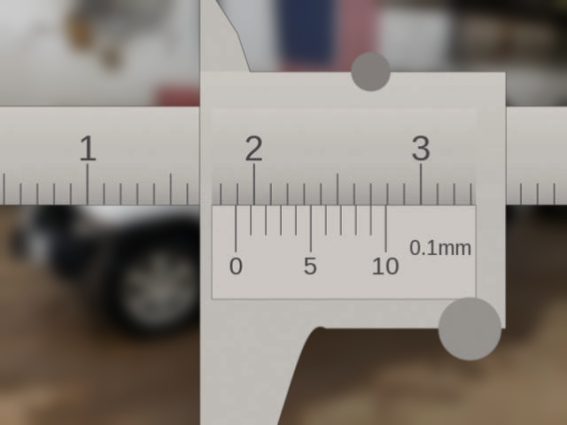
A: 18.9,mm
